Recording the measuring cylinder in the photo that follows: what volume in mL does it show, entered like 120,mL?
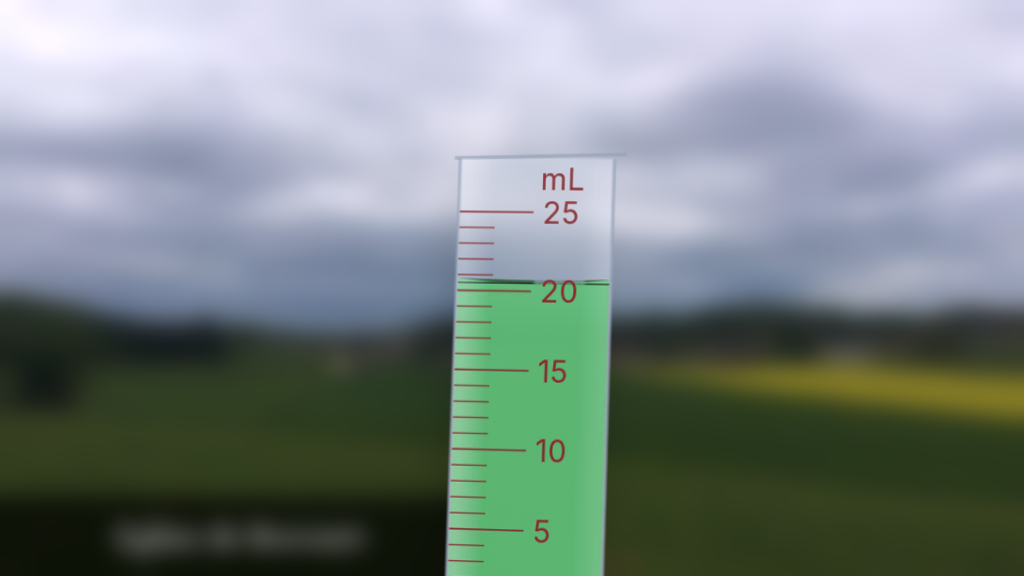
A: 20.5,mL
